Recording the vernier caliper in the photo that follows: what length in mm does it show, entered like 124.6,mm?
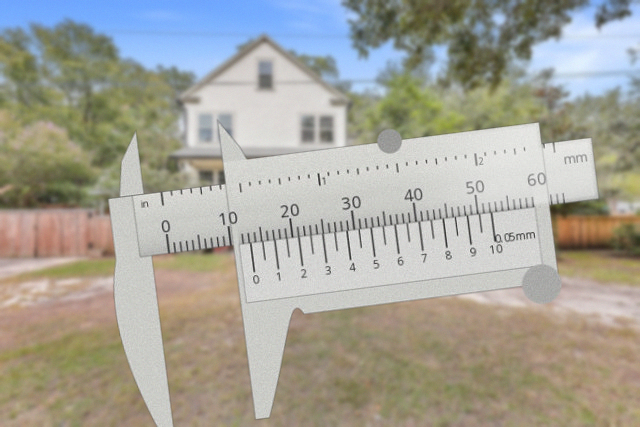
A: 13.2,mm
